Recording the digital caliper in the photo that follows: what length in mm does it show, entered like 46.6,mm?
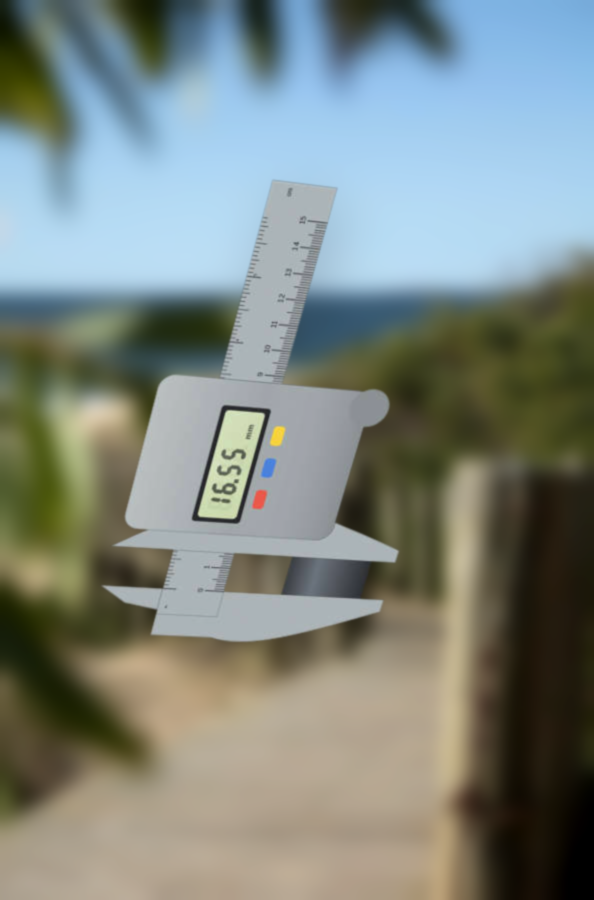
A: 16.55,mm
